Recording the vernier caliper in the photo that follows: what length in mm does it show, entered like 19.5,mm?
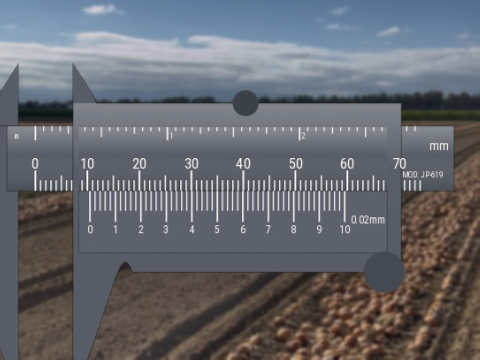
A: 10.5,mm
